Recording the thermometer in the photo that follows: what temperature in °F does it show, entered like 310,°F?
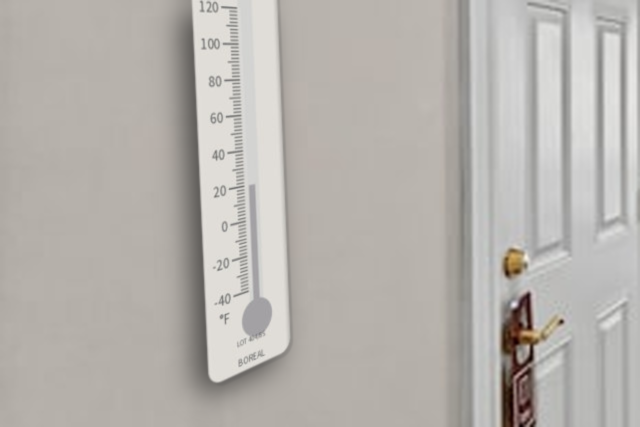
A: 20,°F
